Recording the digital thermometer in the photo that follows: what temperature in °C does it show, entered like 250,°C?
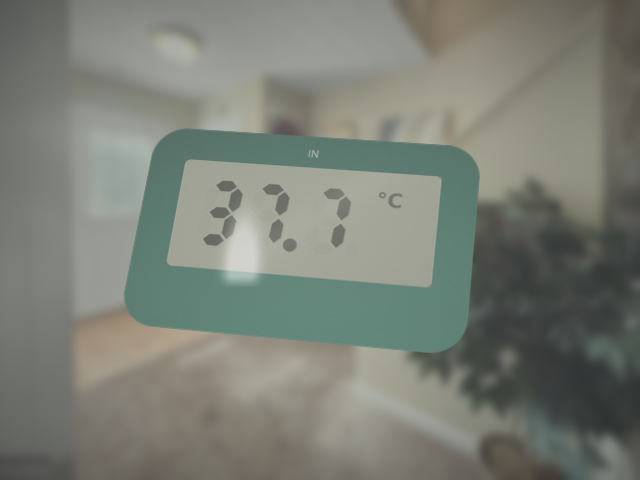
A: 37.7,°C
